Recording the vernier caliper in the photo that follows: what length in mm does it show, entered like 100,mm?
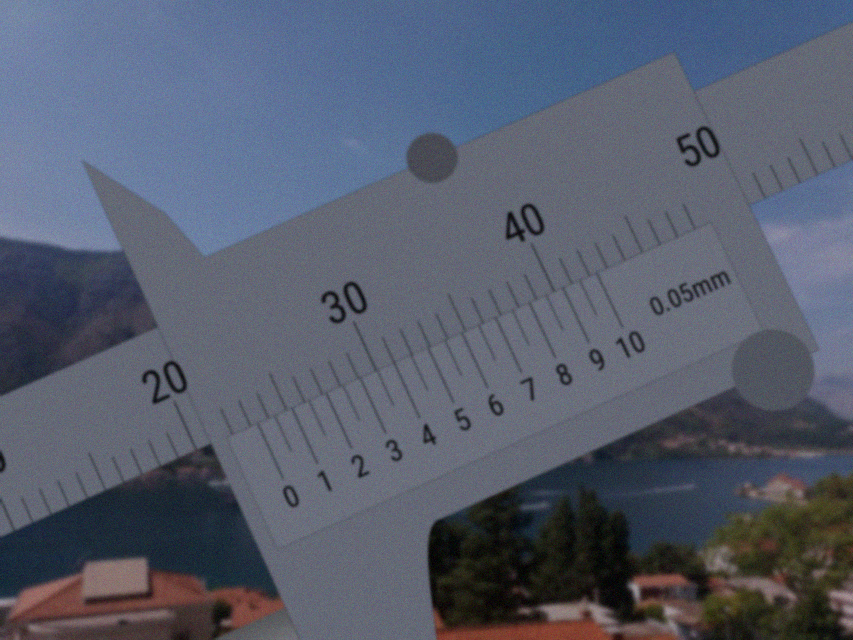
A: 23.4,mm
